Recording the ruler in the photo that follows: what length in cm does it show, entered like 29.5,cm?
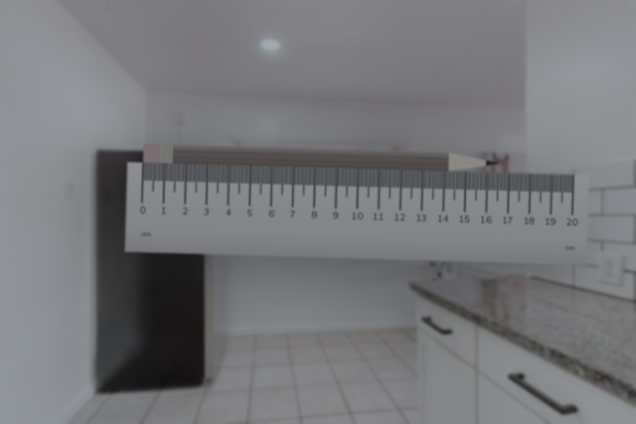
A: 16.5,cm
